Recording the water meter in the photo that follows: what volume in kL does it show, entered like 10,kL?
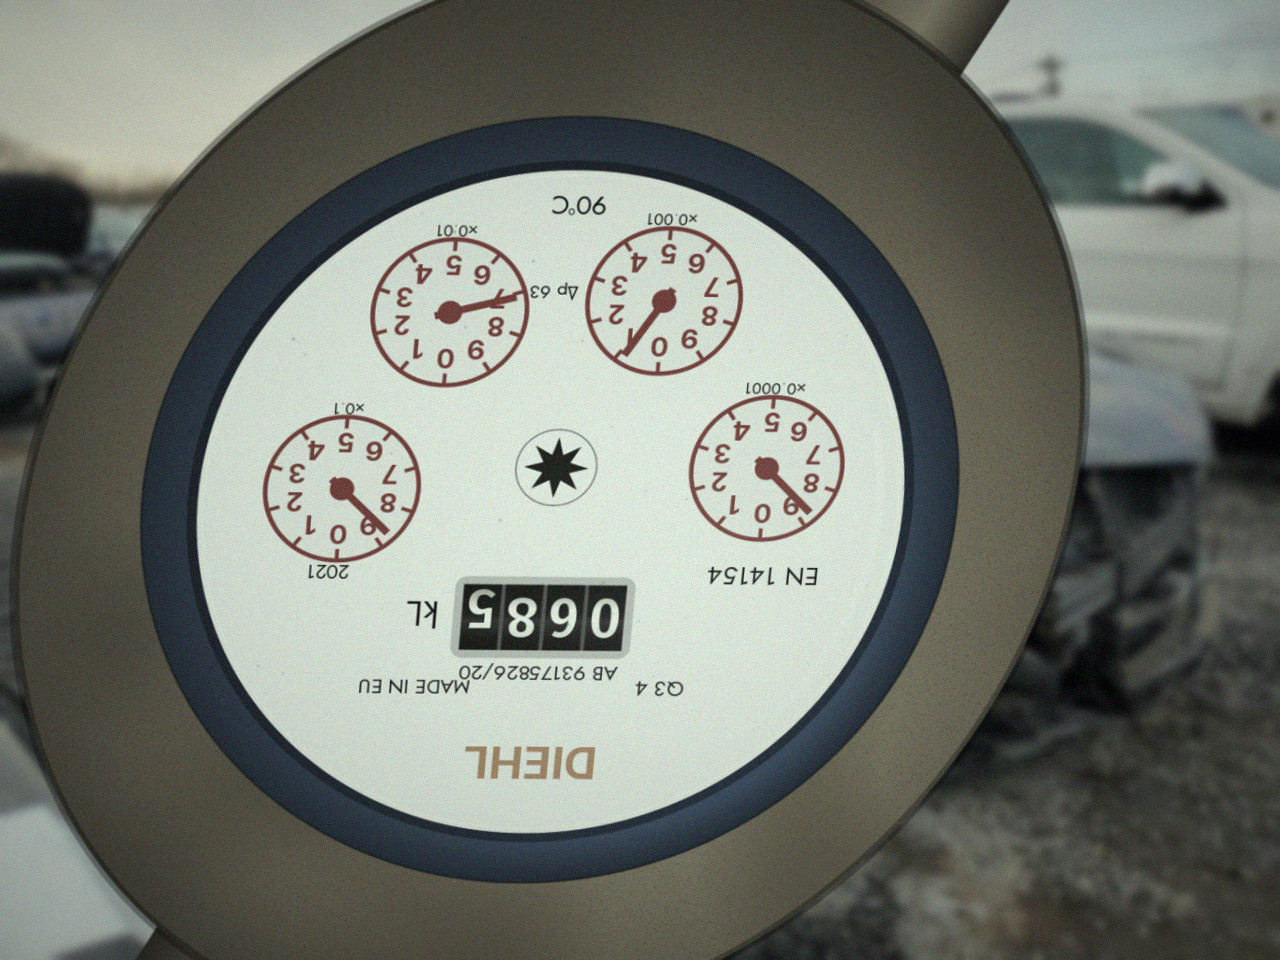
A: 684.8708,kL
